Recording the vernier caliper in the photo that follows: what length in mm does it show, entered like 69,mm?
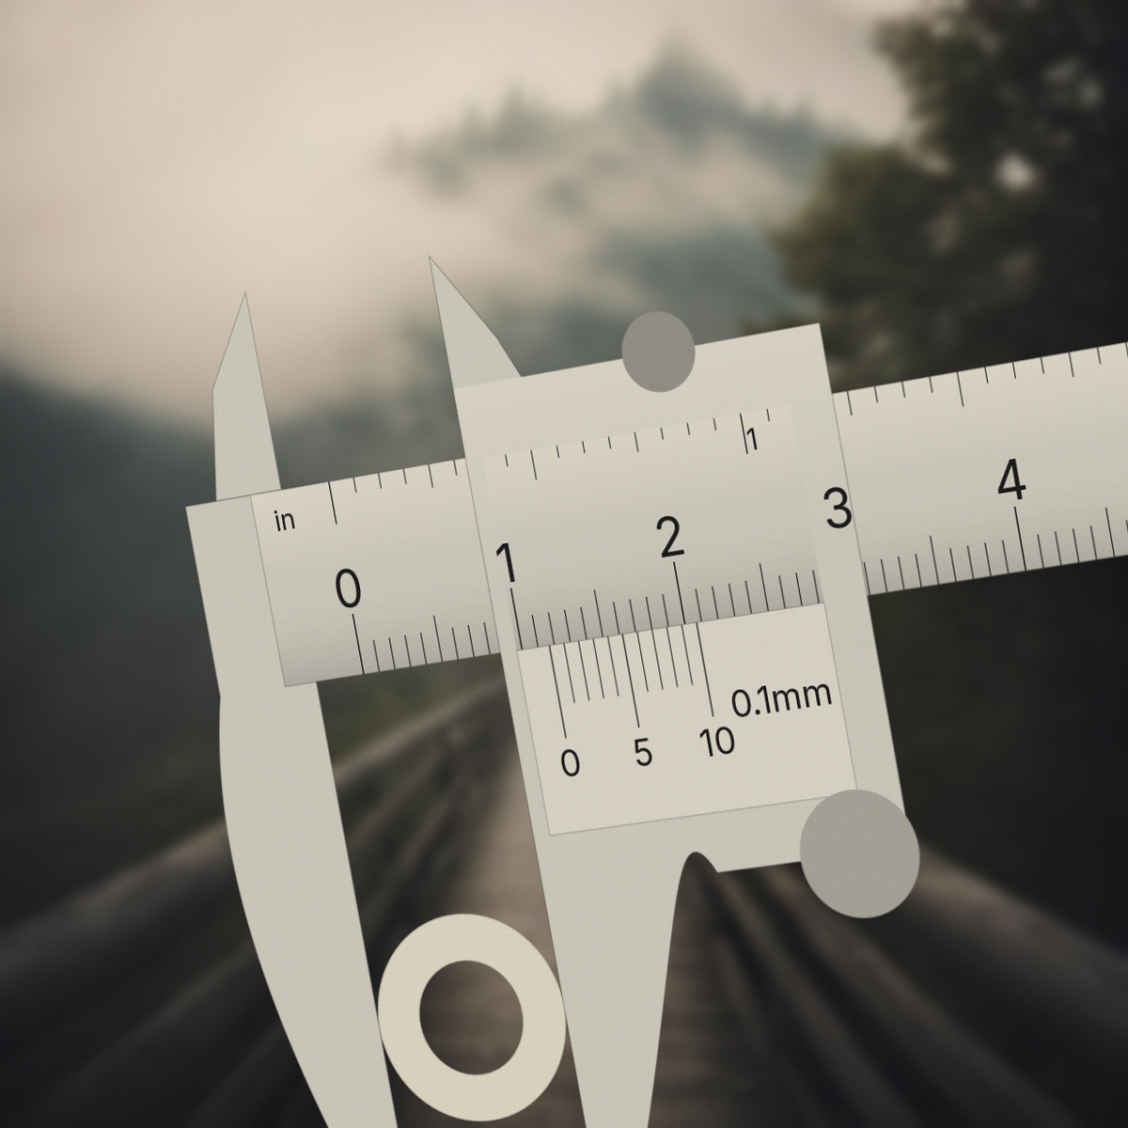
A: 11.7,mm
